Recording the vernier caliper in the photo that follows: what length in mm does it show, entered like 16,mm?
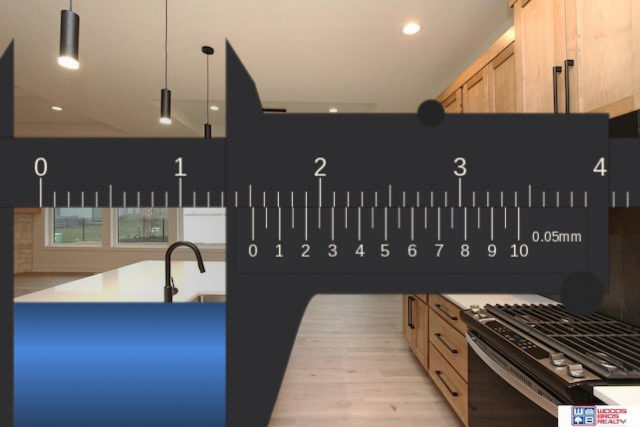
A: 15.2,mm
